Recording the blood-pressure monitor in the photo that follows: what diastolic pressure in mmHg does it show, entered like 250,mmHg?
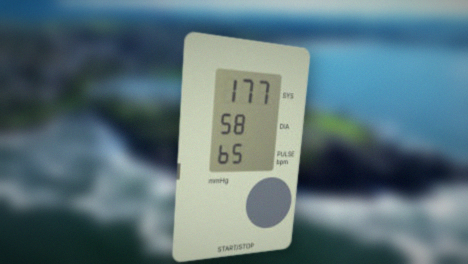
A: 58,mmHg
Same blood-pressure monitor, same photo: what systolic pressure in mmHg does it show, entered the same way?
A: 177,mmHg
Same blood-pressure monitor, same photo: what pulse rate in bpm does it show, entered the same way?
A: 65,bpm
